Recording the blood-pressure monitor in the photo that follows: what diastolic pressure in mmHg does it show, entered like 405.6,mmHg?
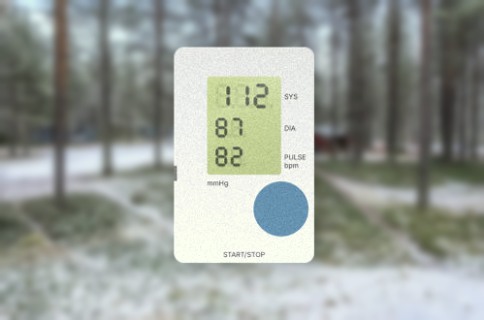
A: 87,mmHg
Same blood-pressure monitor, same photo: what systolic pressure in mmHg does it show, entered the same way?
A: 112,mmHg
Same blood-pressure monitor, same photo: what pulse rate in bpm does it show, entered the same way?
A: 82,bpm
